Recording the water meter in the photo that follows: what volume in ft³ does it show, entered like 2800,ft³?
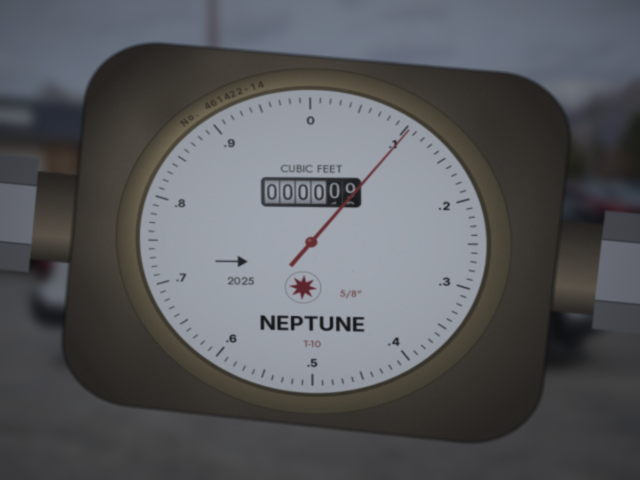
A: 9.10,ft³
